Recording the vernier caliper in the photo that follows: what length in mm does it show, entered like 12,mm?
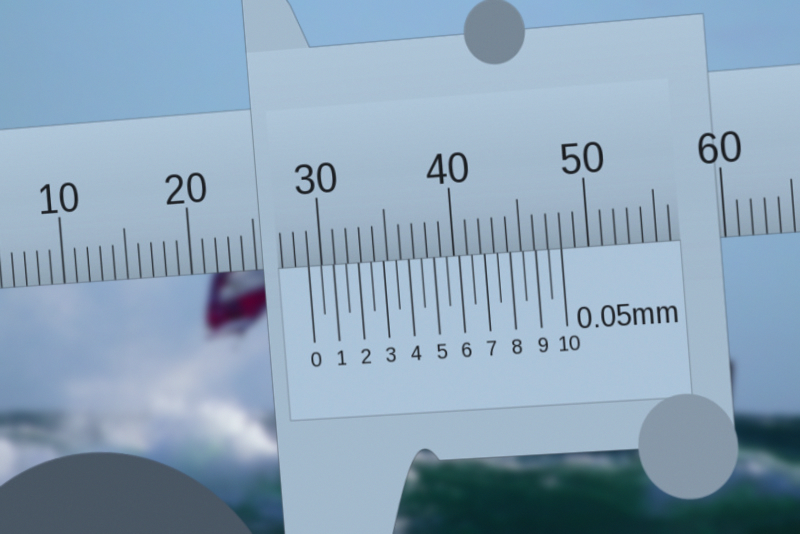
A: 29.0,mm
